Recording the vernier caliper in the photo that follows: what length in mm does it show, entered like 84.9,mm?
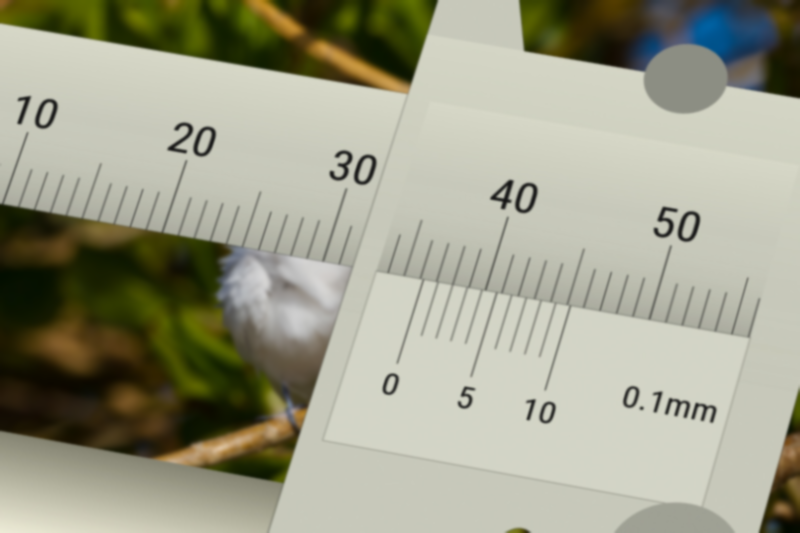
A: 36.2,mm
